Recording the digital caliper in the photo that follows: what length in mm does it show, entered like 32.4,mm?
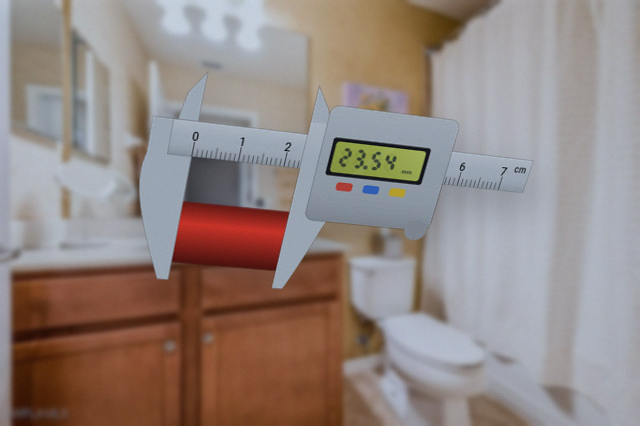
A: 23.54,mm
